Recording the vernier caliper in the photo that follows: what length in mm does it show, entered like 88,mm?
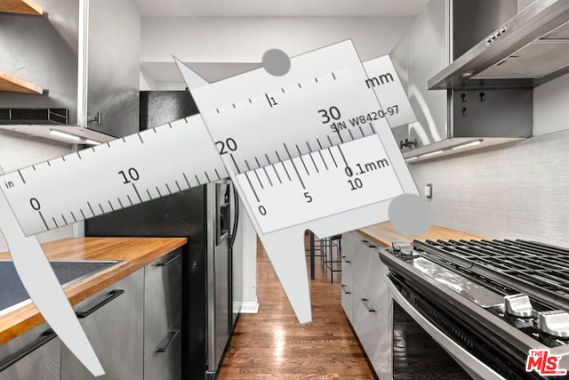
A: 20.5,mm
